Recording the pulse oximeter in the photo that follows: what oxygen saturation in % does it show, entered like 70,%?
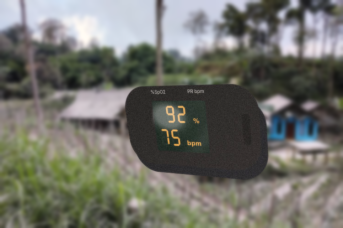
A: 92,%
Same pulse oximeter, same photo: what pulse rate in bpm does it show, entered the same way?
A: 75,bpm
